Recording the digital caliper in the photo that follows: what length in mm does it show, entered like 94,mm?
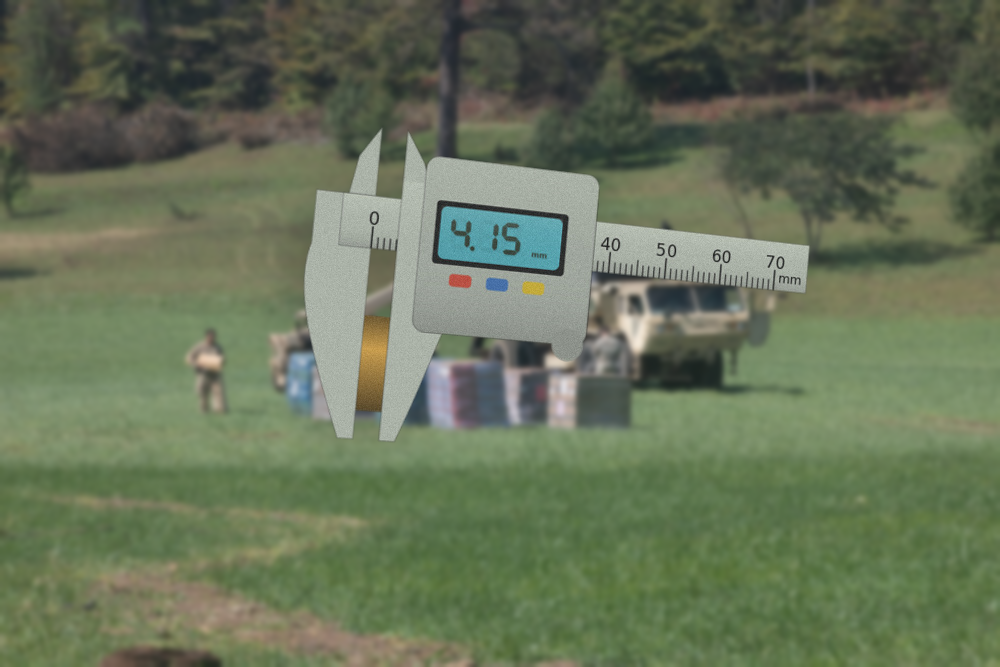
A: 4.15,mm
